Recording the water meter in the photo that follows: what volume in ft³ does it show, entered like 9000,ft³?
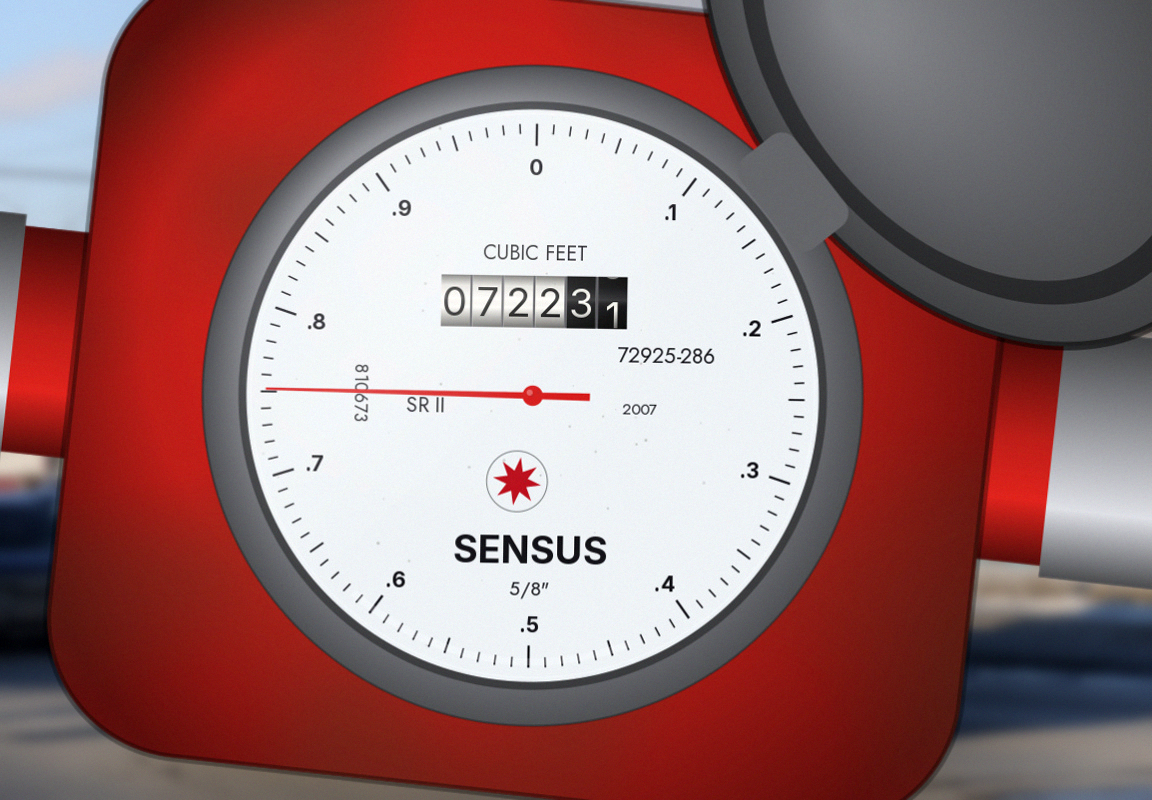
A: 72230.75,ft³
